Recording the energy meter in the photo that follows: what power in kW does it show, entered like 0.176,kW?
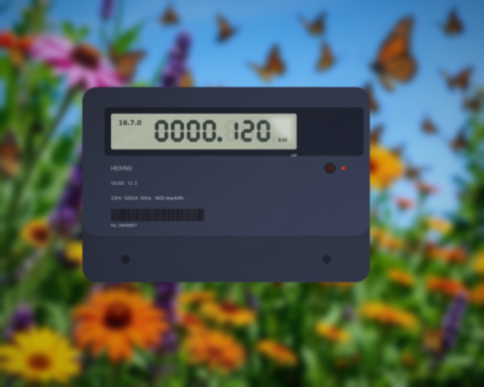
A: 0.120,kW
